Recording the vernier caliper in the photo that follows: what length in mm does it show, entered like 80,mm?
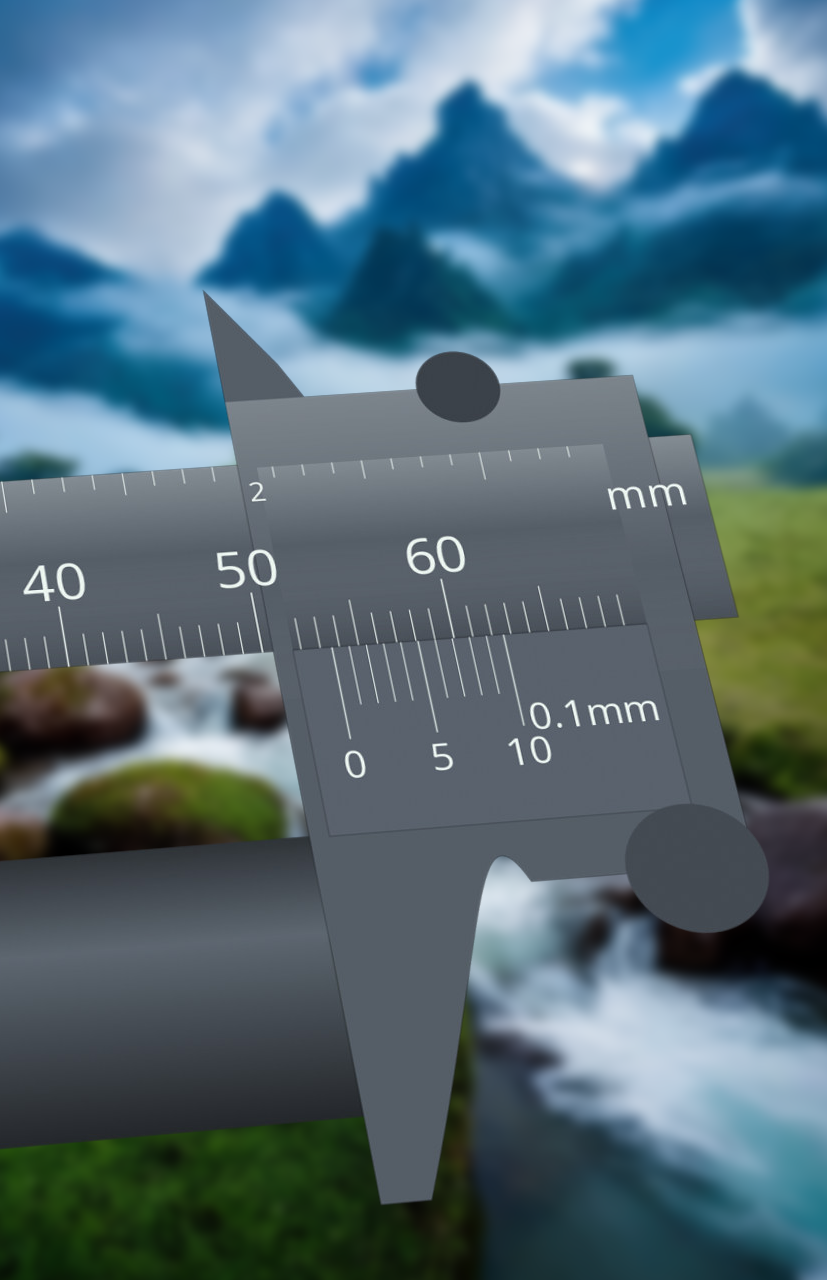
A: 53.6,mm
